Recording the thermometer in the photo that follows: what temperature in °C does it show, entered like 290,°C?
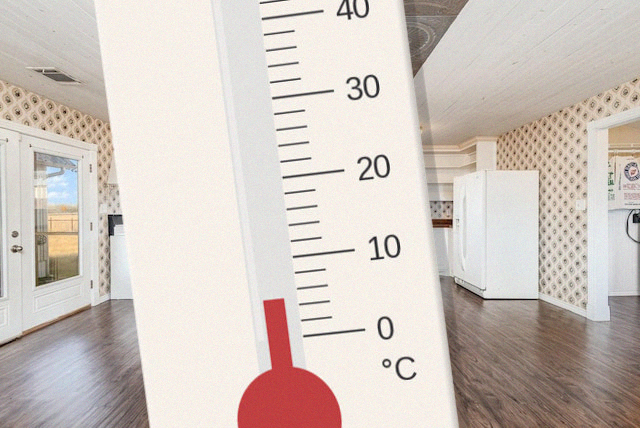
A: 5,°C
